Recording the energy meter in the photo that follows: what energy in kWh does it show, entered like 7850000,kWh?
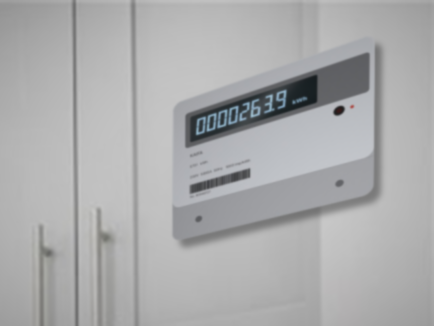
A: 263.9,kWh
